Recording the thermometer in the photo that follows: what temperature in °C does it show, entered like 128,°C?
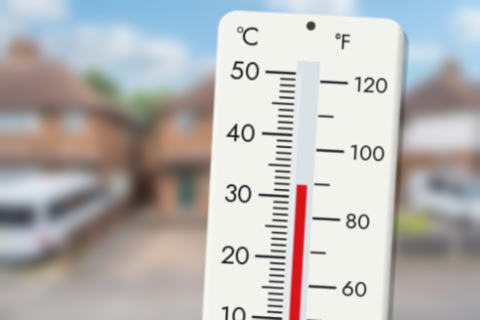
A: 32,°C
